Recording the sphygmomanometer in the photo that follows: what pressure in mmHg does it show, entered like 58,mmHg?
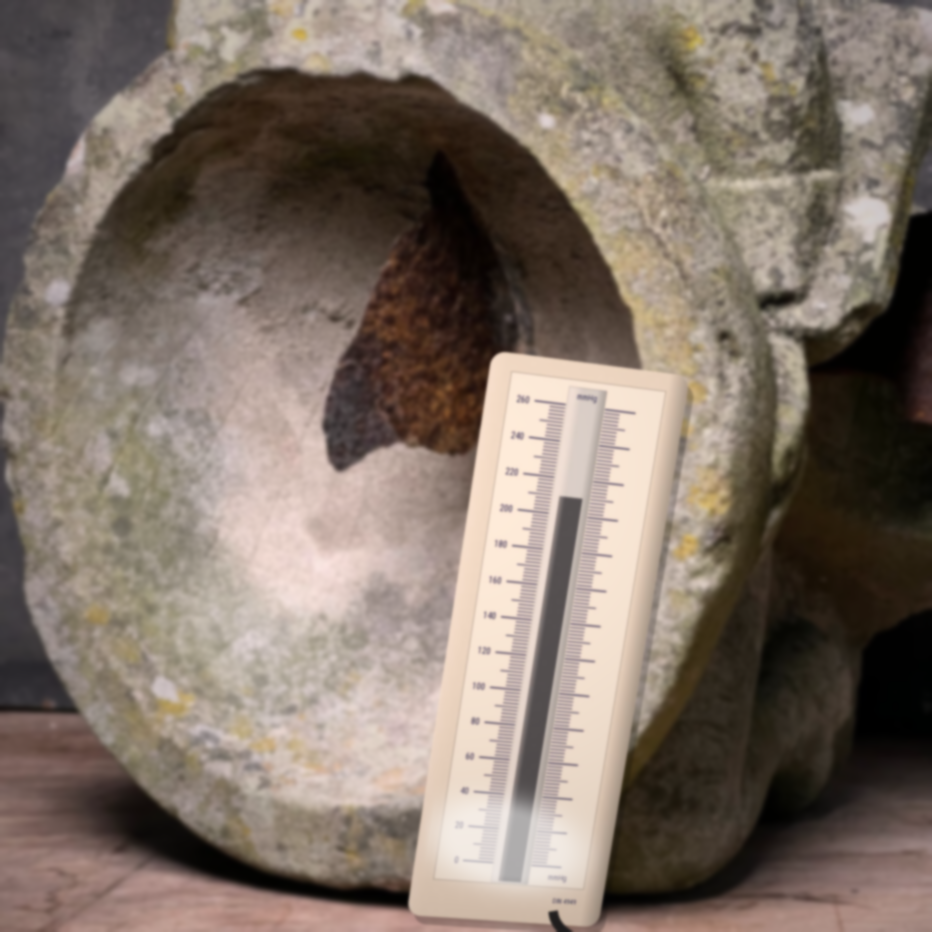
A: 210,mmHg
